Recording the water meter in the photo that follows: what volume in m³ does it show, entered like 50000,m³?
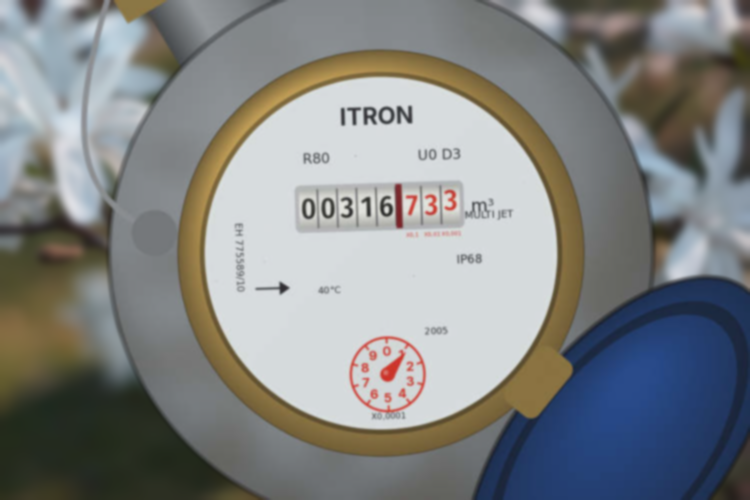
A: 316.7331,m³
